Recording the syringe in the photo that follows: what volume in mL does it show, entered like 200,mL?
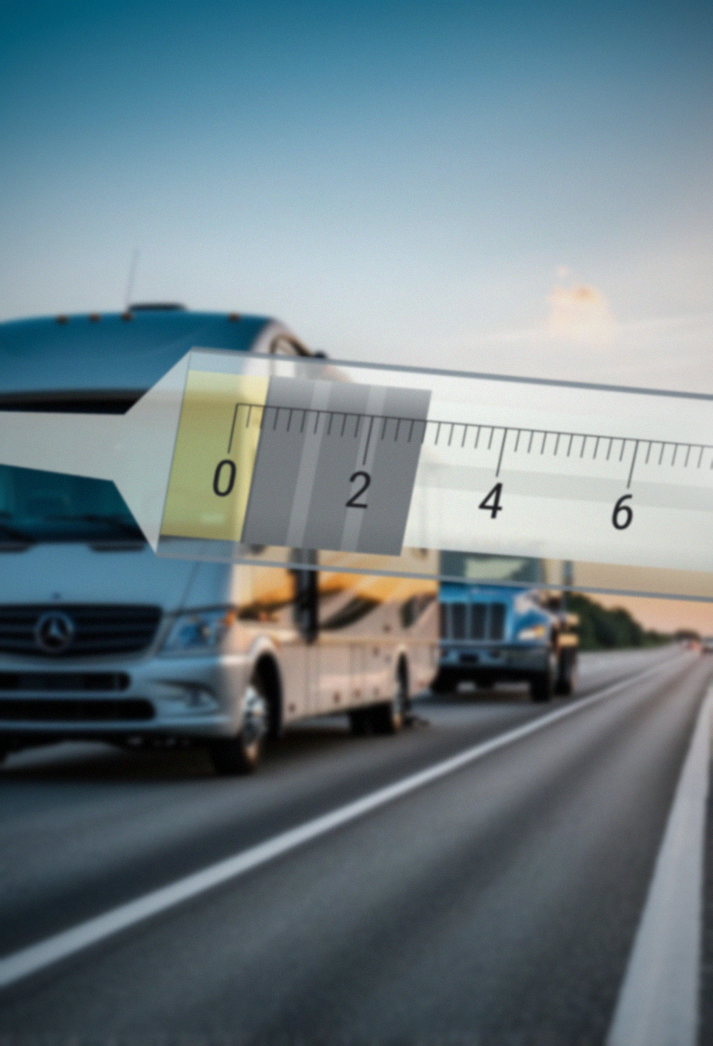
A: 0.4,mL
